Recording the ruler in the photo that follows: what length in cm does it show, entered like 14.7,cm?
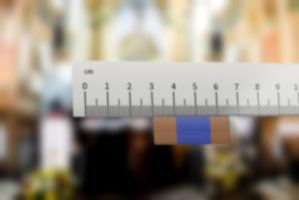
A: 3.5,cm
